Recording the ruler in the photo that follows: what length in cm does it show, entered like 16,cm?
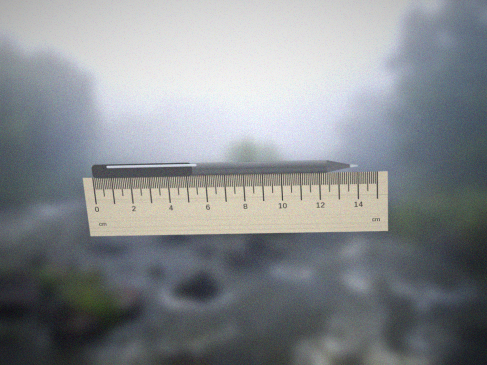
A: 14,cm
